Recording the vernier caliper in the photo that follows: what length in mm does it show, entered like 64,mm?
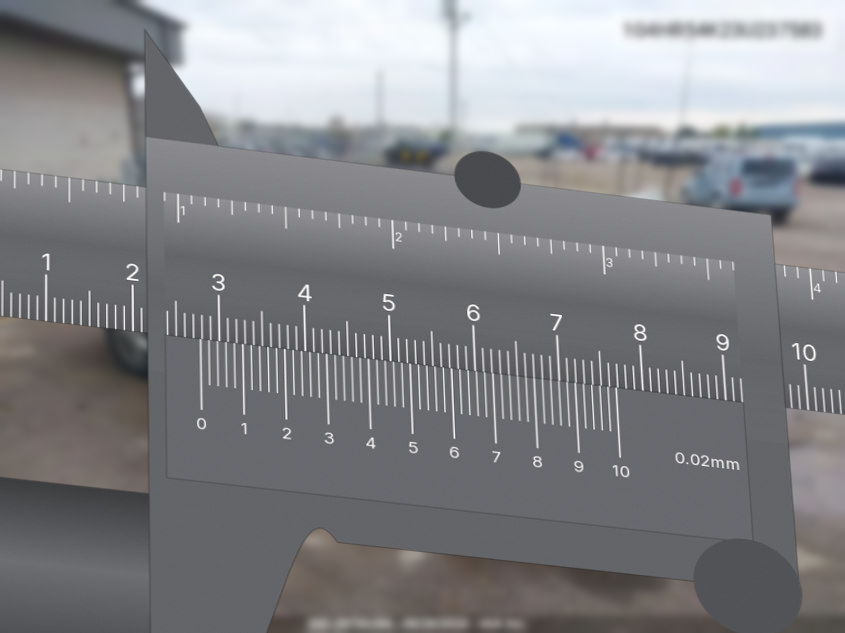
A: 27.8,mm
